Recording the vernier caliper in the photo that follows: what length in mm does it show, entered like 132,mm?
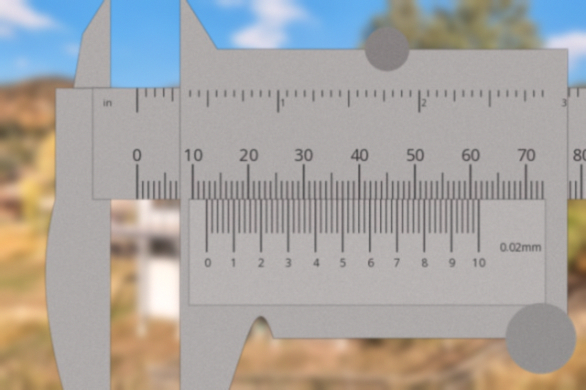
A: 12.5,mm
